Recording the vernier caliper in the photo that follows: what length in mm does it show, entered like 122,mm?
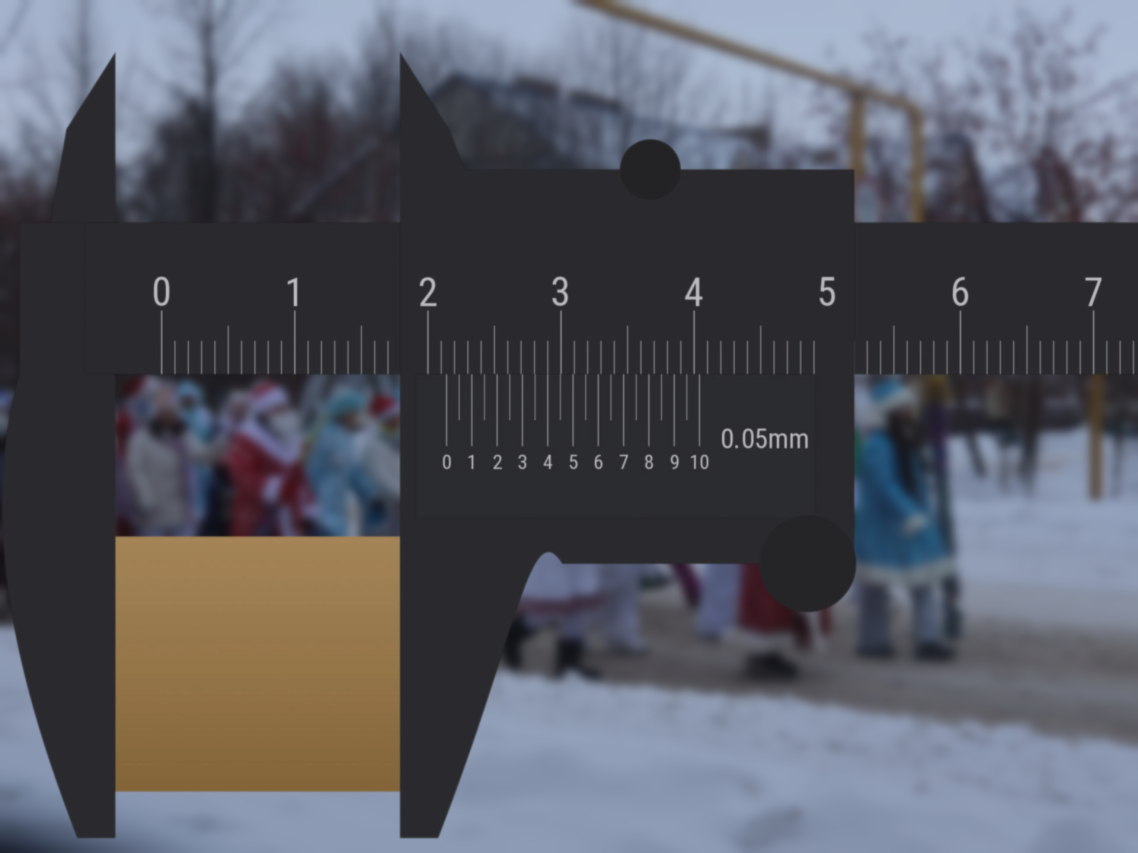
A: 21.4,mm
